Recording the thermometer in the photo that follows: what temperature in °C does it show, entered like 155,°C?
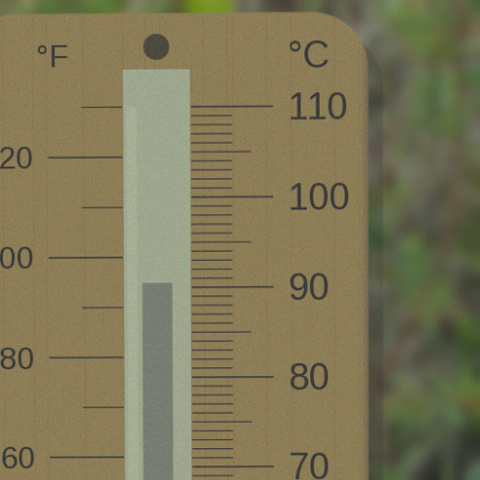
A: 90.5,°C
